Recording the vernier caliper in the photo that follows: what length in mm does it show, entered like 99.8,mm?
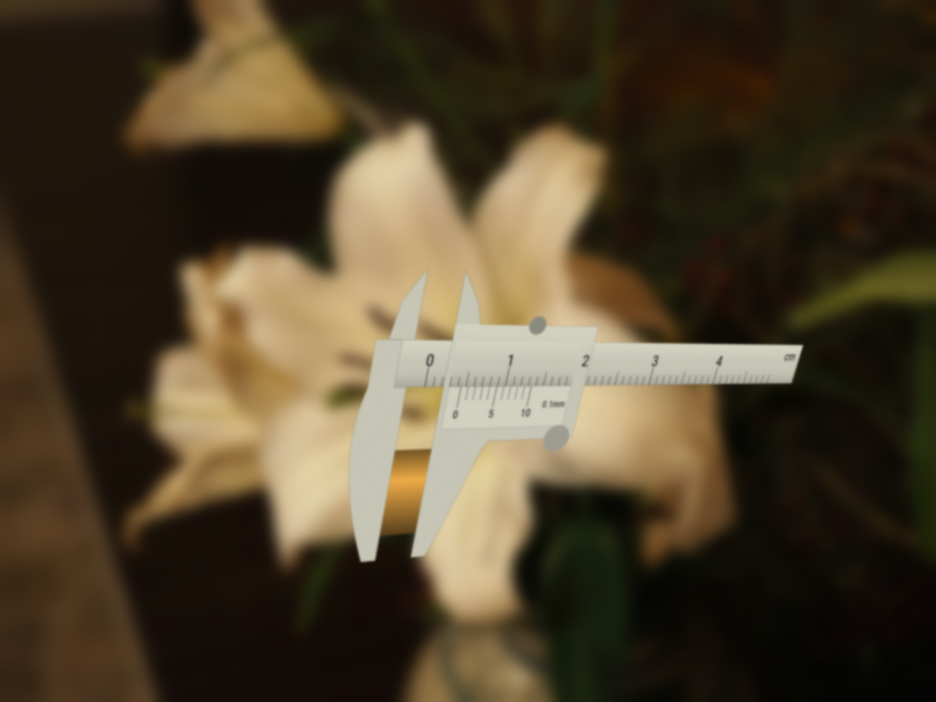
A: 4.4,mm
